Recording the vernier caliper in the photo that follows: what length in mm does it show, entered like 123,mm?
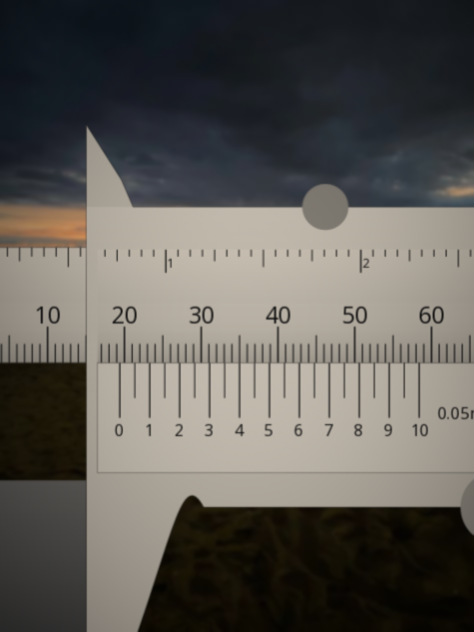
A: 19.4,mm
